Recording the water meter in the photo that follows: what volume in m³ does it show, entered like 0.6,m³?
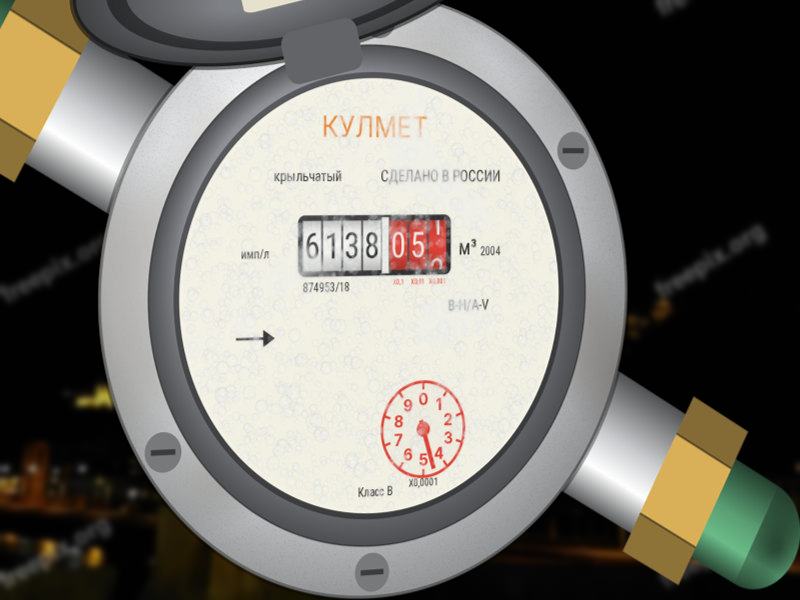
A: 6138.0514,m³
